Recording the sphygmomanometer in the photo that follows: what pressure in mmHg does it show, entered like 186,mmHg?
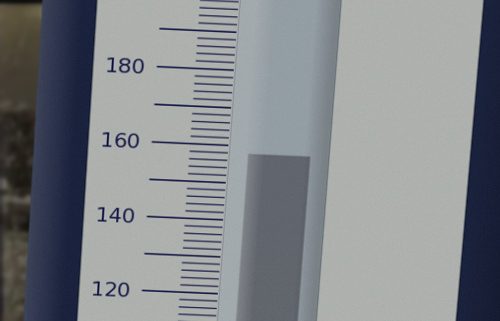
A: 158,mmHg
